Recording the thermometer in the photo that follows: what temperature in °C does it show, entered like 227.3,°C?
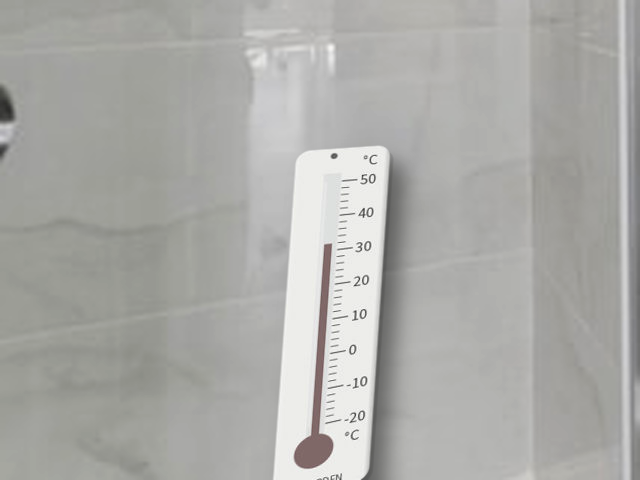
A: 32,°C
